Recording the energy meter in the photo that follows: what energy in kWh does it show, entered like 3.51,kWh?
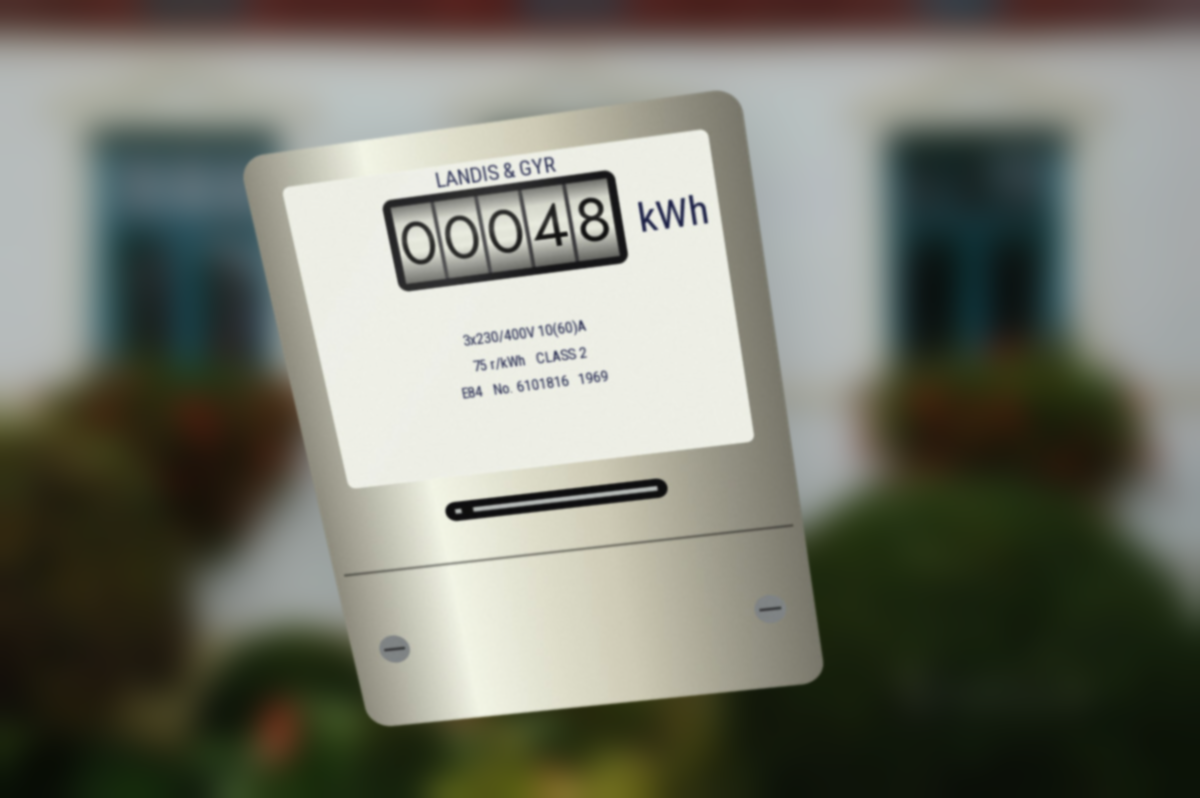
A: 48,kWh
